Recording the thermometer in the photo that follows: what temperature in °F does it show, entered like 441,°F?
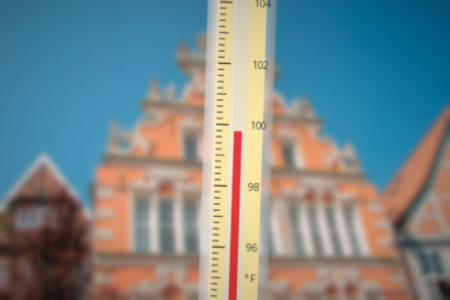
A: 99.8,°F
